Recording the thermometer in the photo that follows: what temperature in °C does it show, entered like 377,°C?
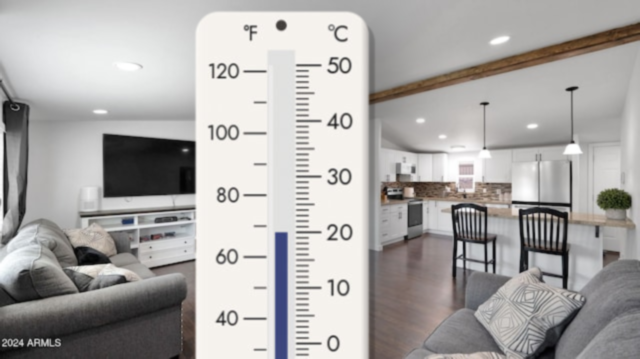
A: 20,°C
